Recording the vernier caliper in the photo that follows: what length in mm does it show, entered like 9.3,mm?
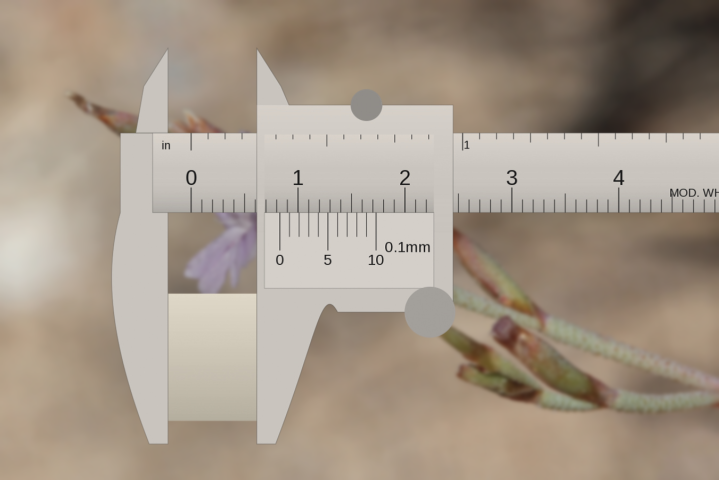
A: 8.3,mm
